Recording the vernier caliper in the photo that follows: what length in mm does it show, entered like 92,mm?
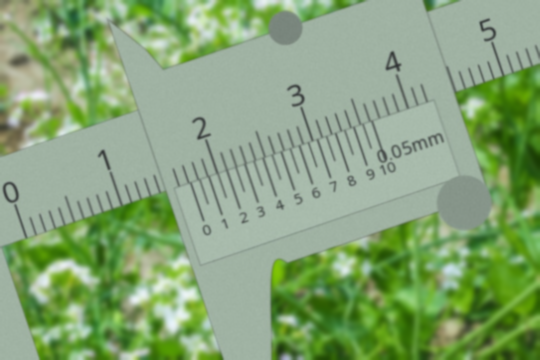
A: 17.2,mm
